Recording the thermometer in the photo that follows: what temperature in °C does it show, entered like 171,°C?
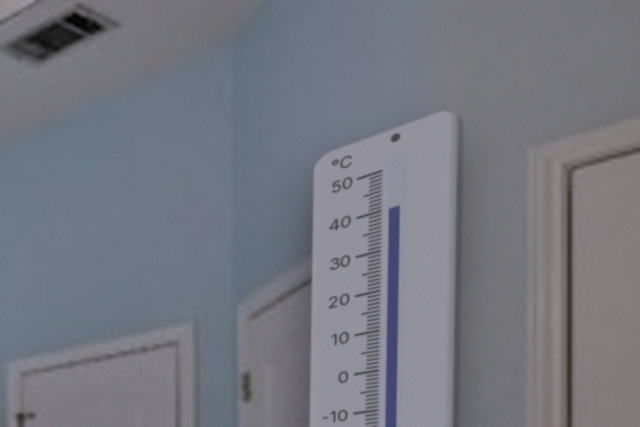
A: 40,°C
